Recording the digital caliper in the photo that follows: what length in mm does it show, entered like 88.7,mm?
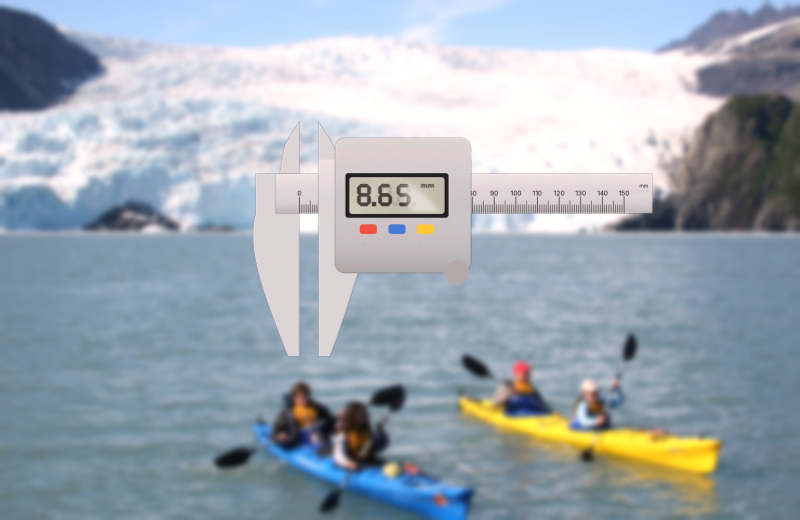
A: 8.65,mm
